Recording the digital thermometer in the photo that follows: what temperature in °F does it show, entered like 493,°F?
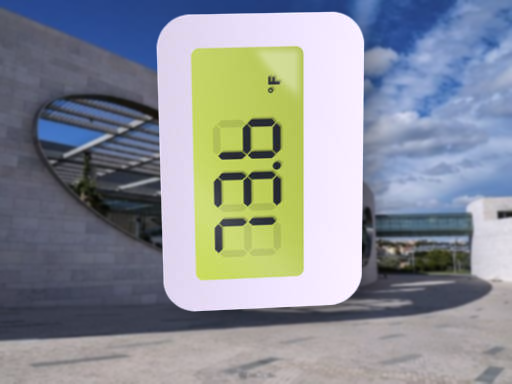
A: 73.6,°F
